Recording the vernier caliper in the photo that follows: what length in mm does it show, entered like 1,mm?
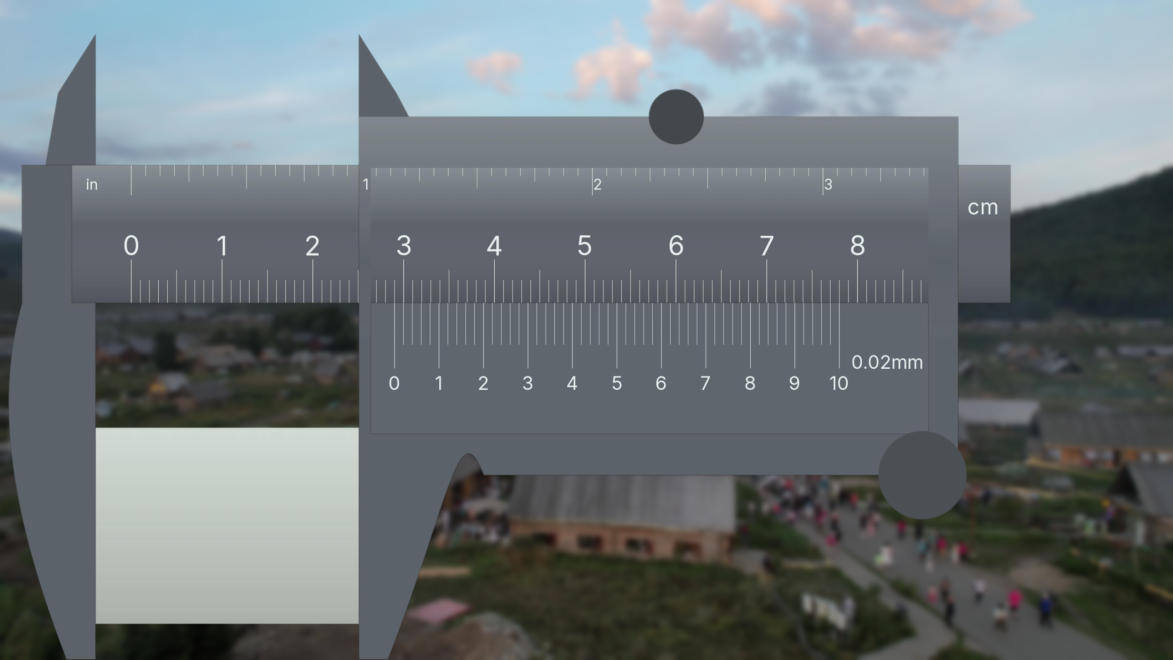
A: 29.0,mm
